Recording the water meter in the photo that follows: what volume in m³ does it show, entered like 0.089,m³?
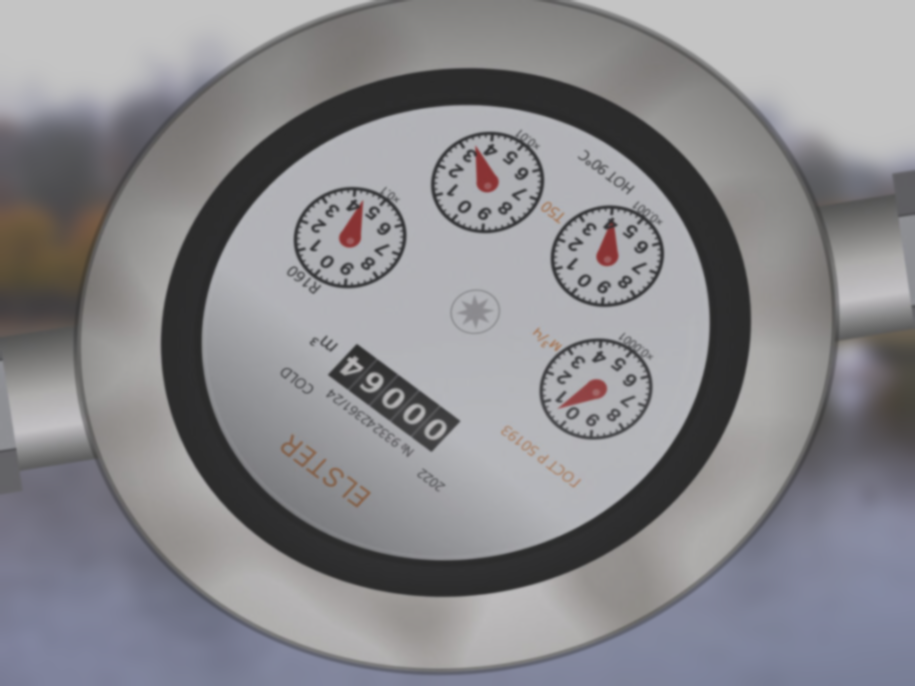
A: 64.4340,m³
